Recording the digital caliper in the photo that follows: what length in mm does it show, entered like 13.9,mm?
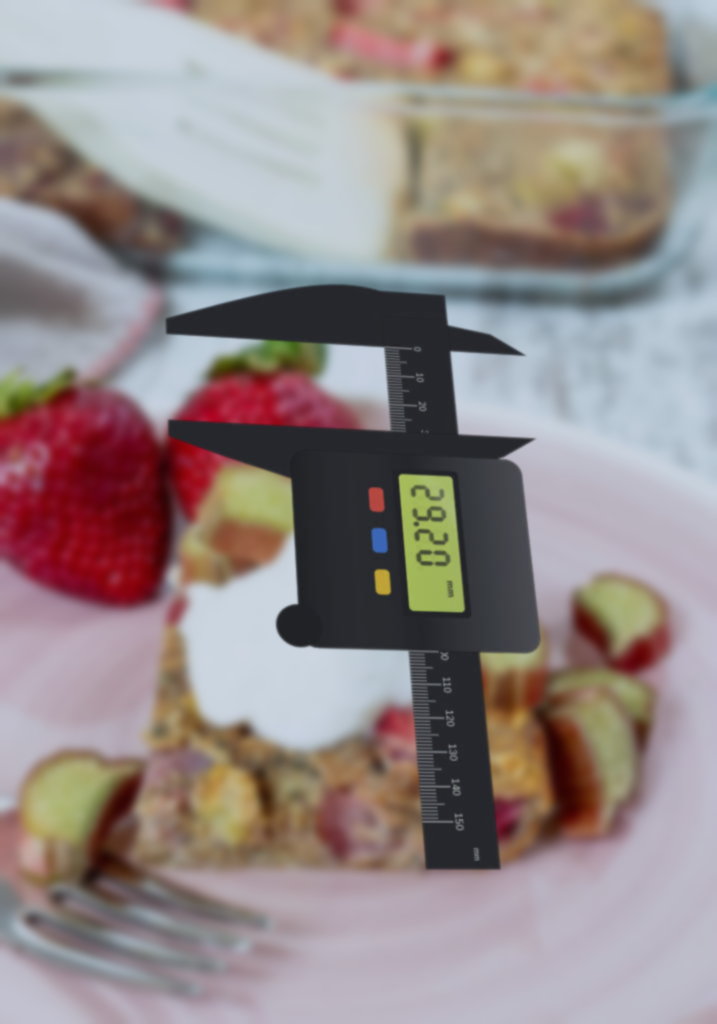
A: 29.20,mm
